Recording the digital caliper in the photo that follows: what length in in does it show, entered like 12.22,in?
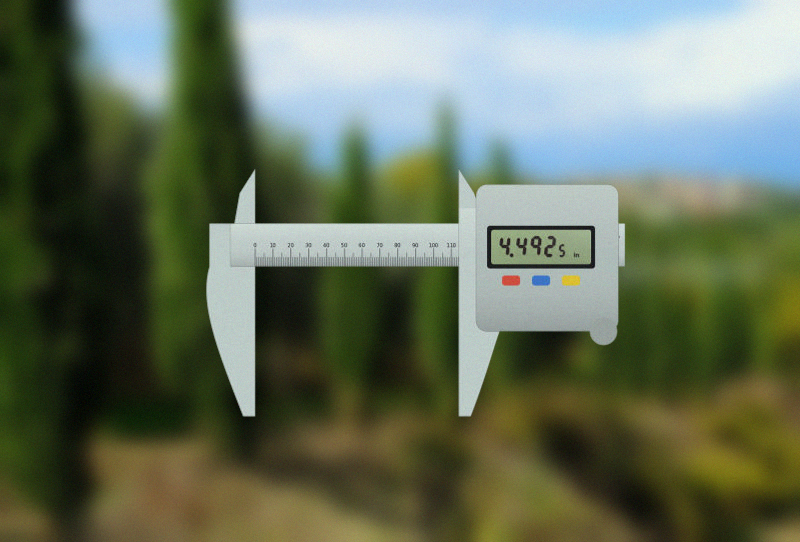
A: 4.4925,in
